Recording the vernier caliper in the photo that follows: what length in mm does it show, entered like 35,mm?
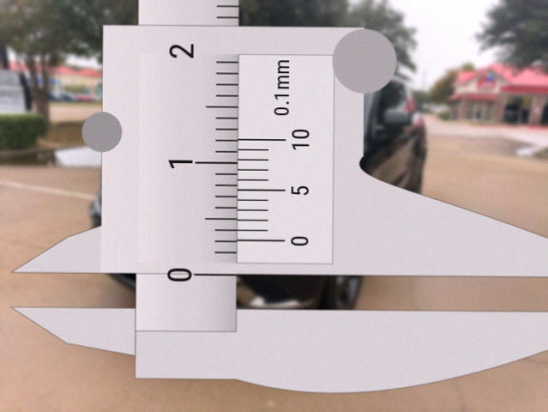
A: 3.1,mm
